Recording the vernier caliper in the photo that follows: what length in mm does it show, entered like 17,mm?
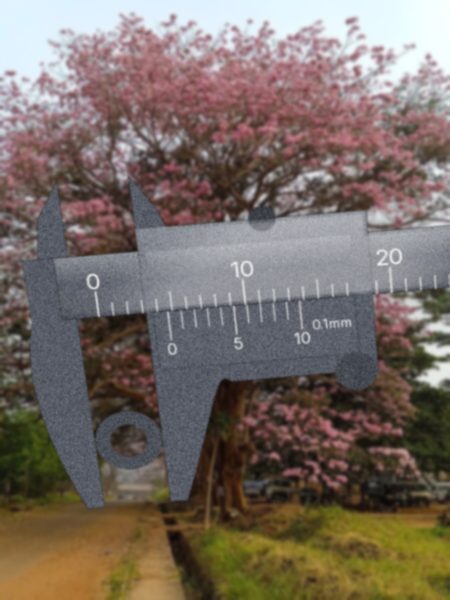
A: 4.7,mm
